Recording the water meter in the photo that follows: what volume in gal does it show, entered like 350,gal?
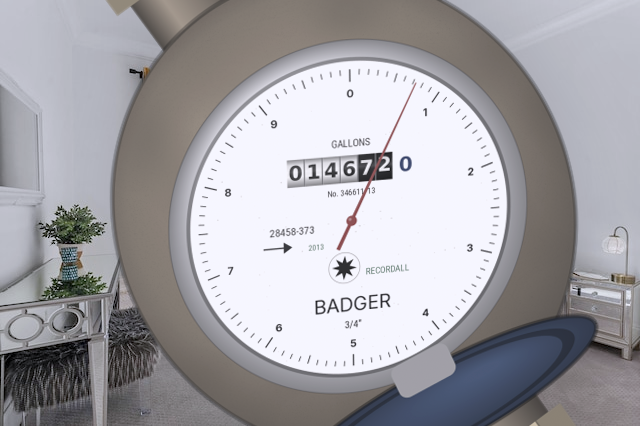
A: 146720.7,gal
